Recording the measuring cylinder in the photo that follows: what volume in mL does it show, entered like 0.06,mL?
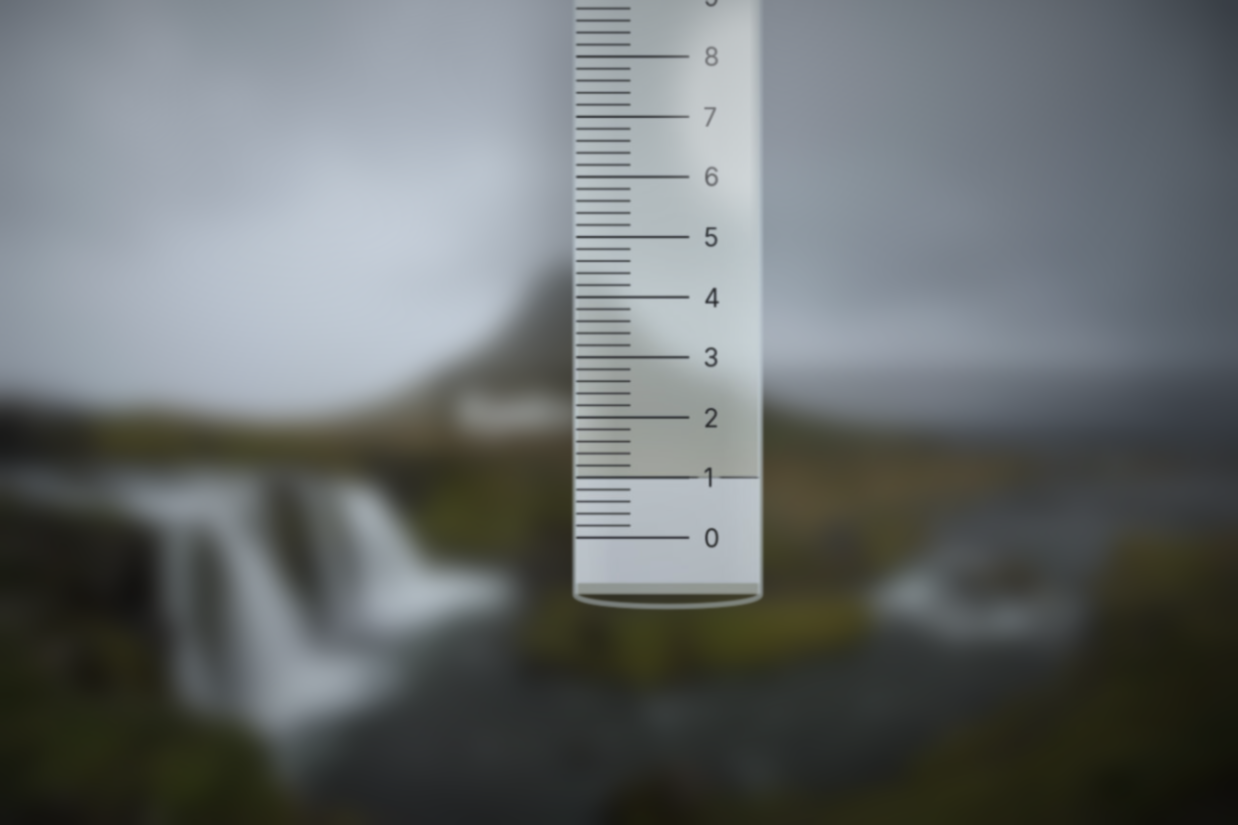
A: 1,mL
